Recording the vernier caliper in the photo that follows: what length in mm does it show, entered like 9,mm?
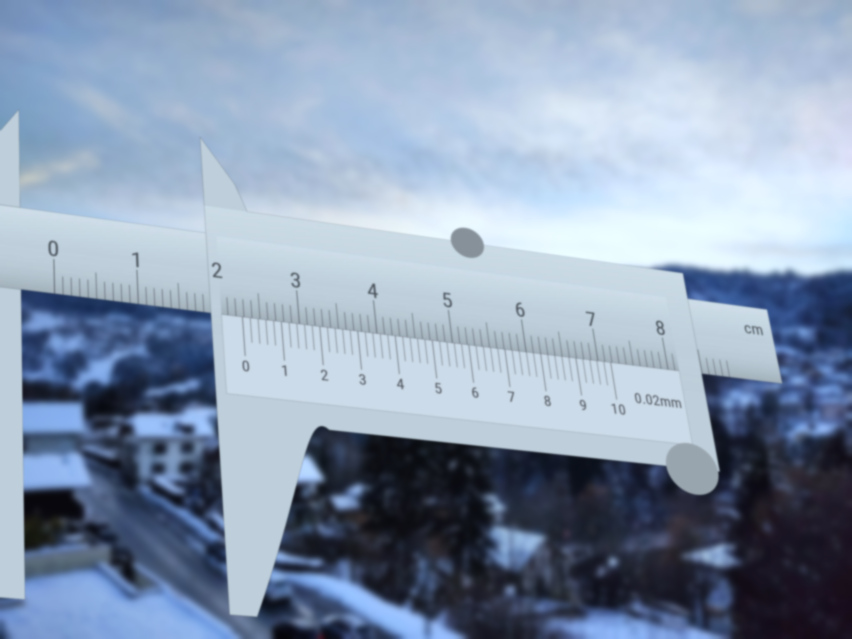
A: 22.8,mm
